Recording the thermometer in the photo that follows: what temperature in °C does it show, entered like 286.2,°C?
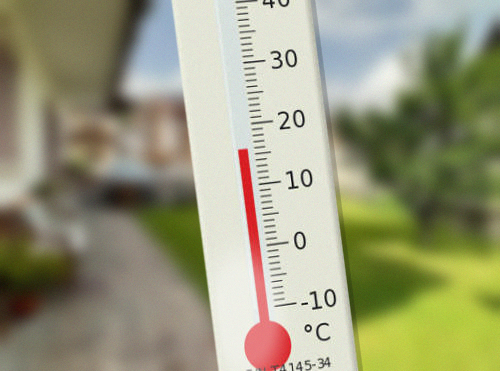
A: 16,°C
